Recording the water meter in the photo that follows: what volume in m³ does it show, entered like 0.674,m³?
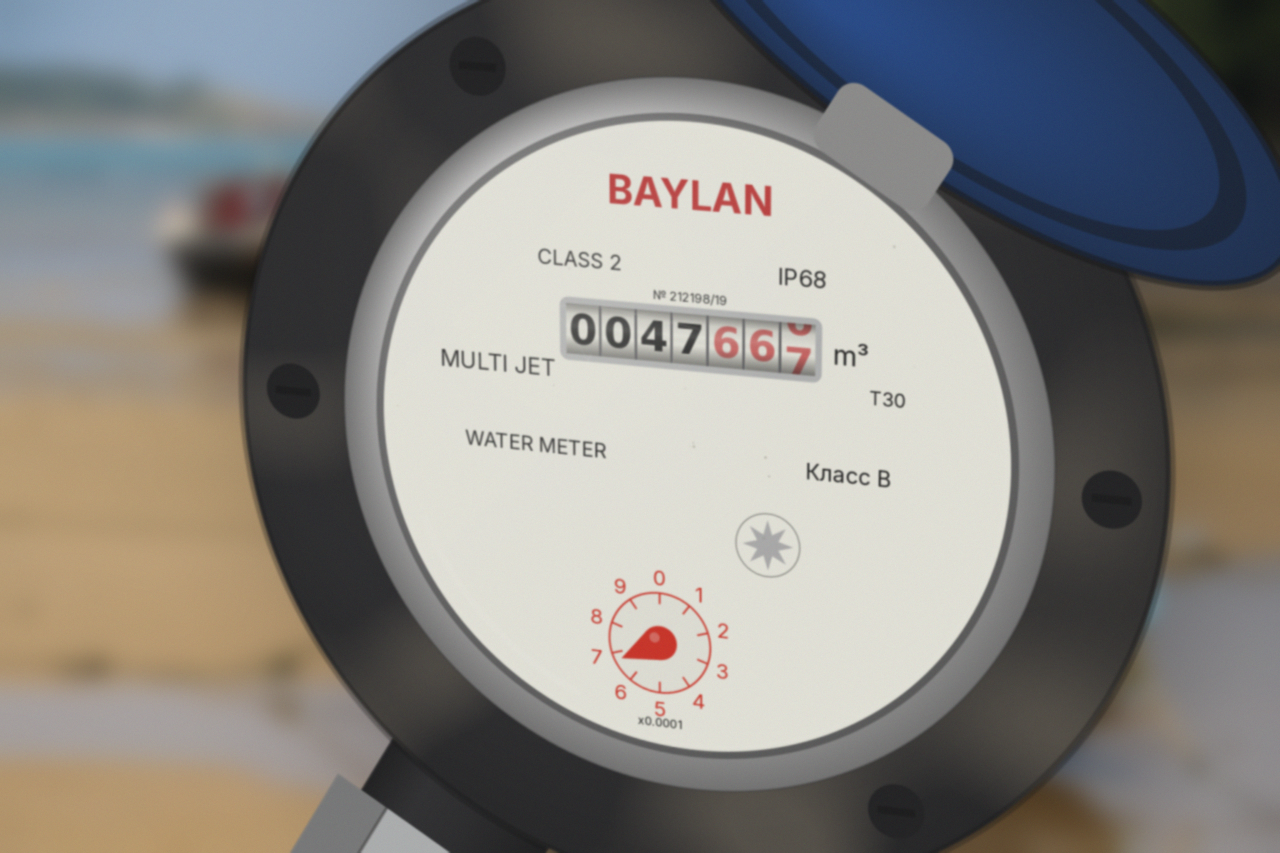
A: 47.6666,m³
